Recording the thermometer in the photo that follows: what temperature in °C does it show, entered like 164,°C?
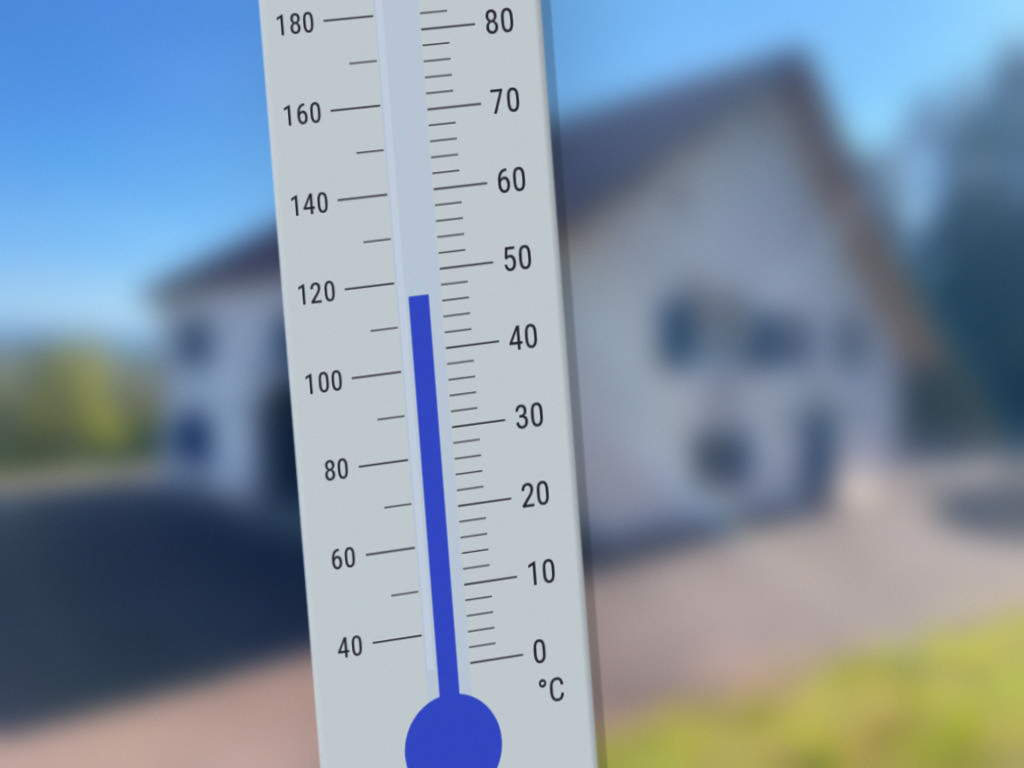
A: 47,°C
